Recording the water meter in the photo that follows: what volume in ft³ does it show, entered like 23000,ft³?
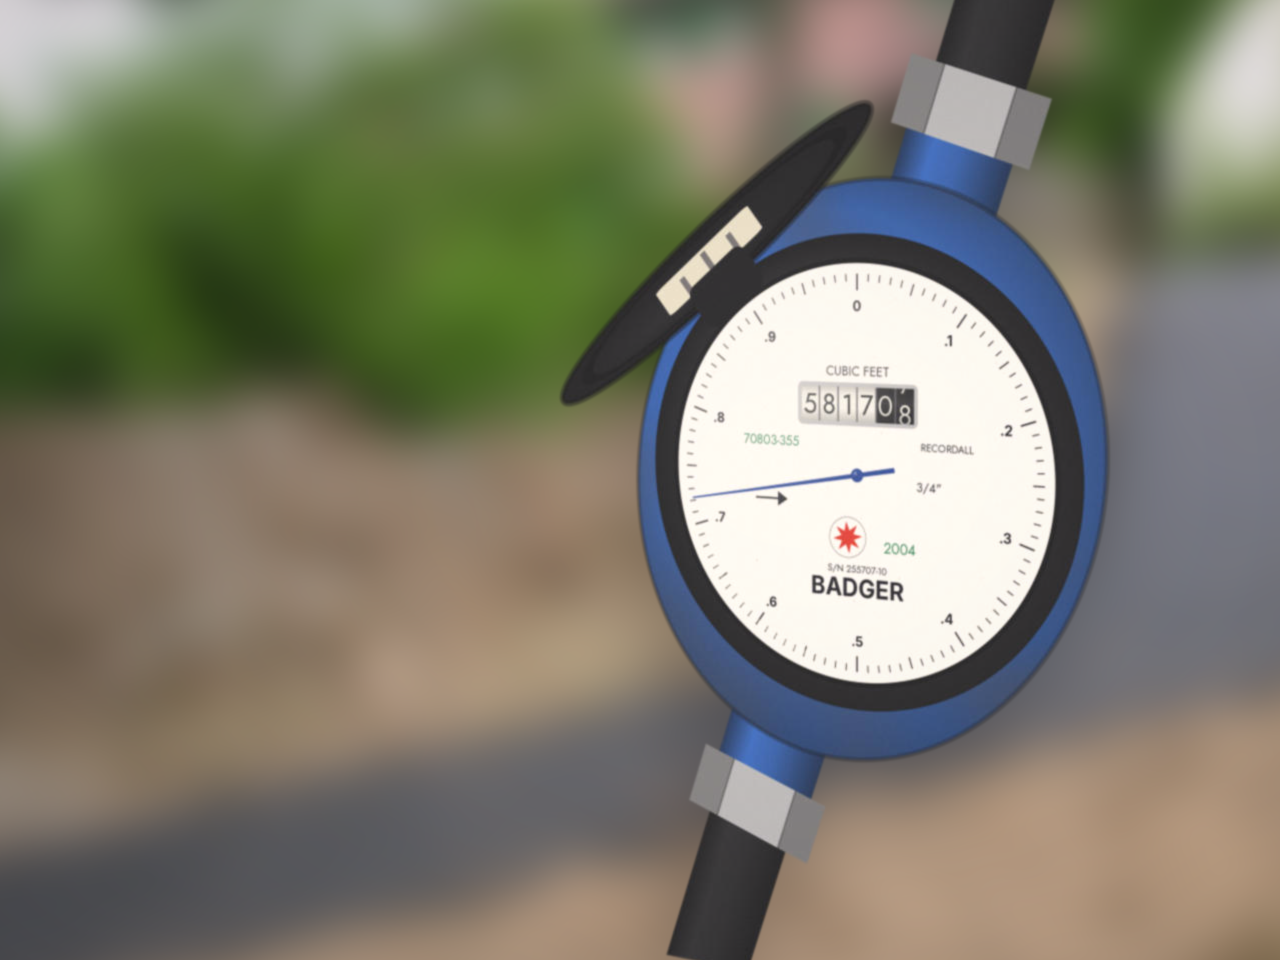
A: 581707.72,ft³
